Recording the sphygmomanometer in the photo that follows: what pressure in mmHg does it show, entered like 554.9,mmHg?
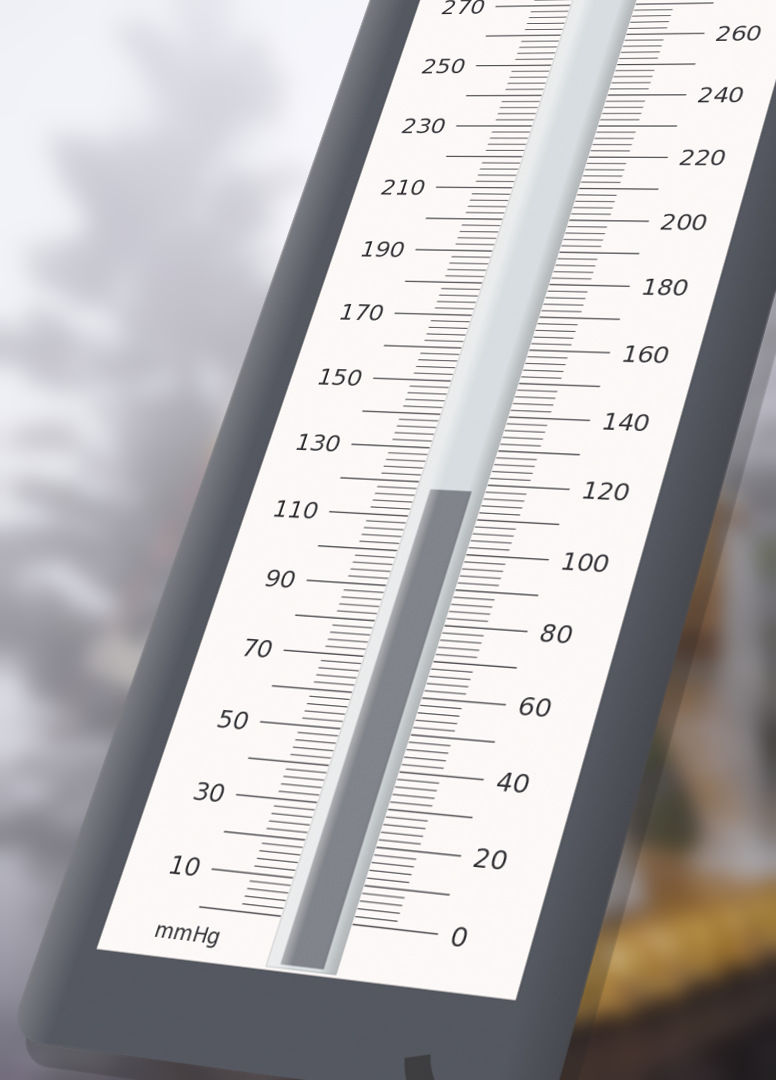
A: 118,mmHg
